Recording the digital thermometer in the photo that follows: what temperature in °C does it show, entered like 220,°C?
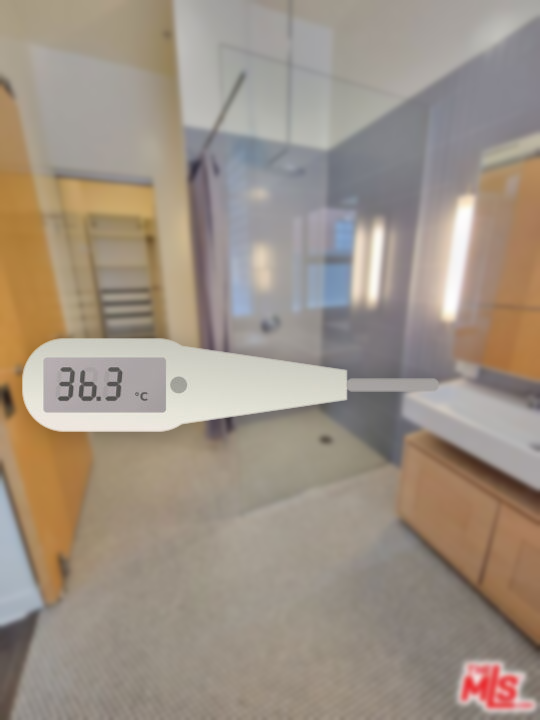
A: 36.3,°C
